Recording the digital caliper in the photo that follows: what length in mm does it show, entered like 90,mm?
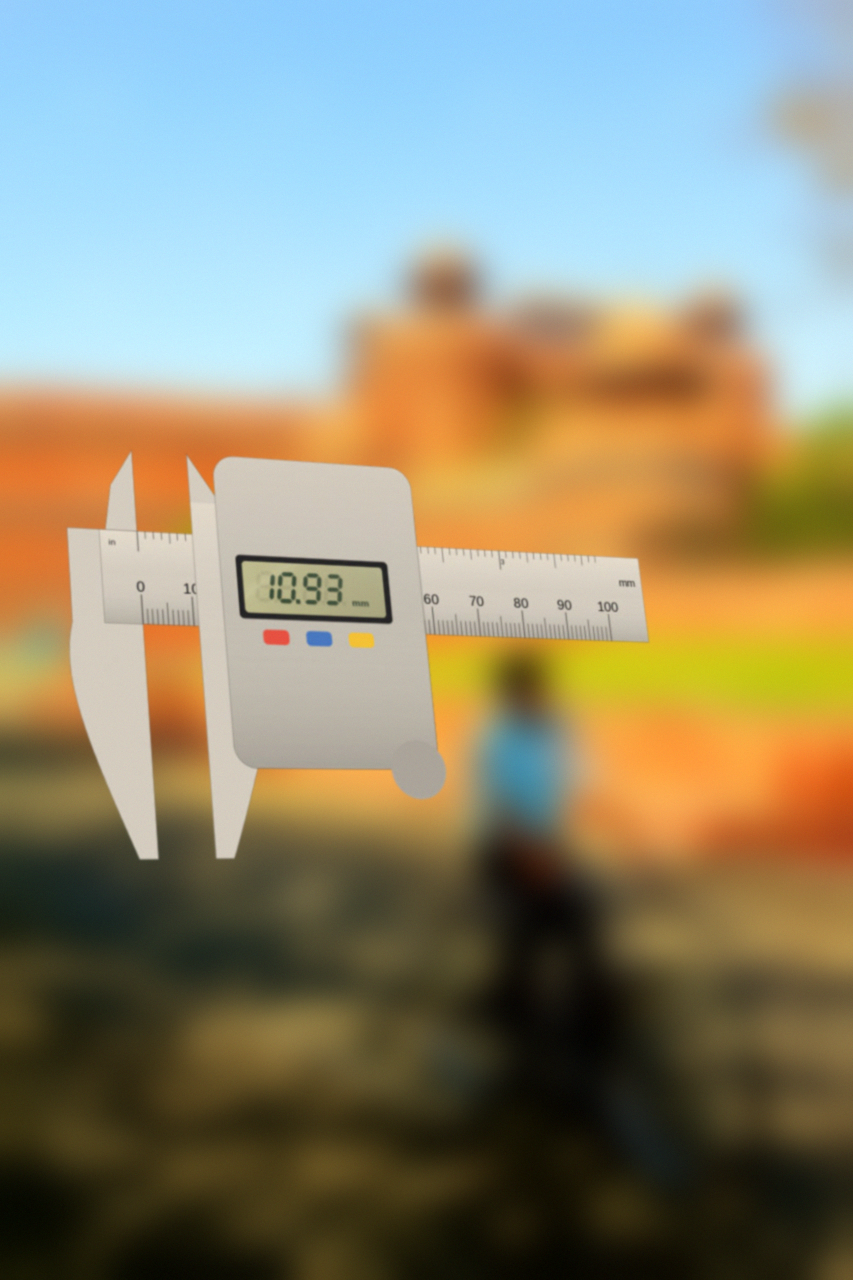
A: 10.93,mm
